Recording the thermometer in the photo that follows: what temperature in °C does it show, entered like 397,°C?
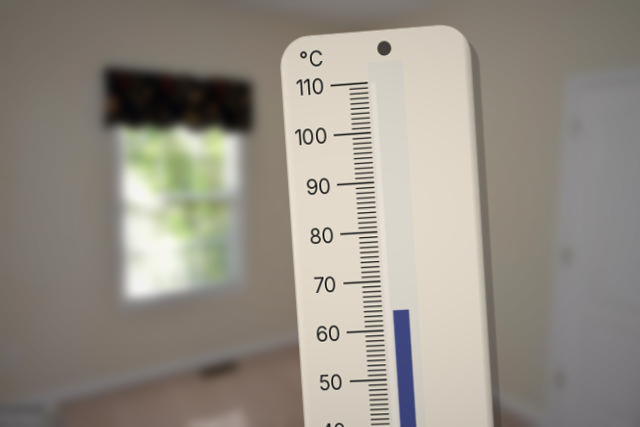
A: 64,°C
